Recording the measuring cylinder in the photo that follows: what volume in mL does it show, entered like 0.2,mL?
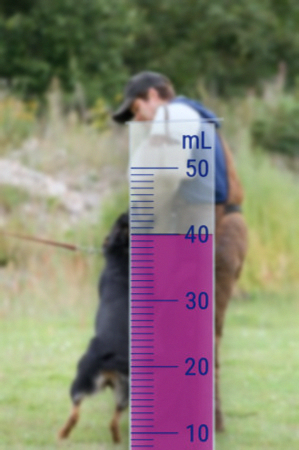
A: 40,mL
